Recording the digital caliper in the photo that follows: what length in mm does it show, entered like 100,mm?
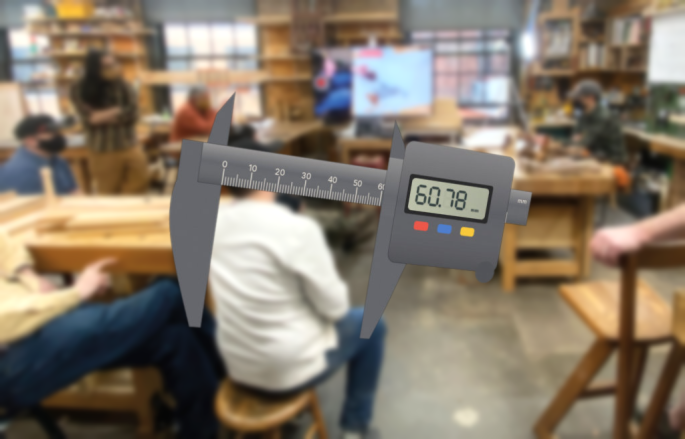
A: 60.78,mm
